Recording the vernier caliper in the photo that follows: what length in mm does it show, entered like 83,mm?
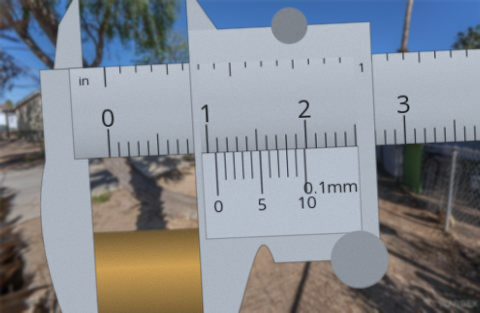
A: 10.8,mm
